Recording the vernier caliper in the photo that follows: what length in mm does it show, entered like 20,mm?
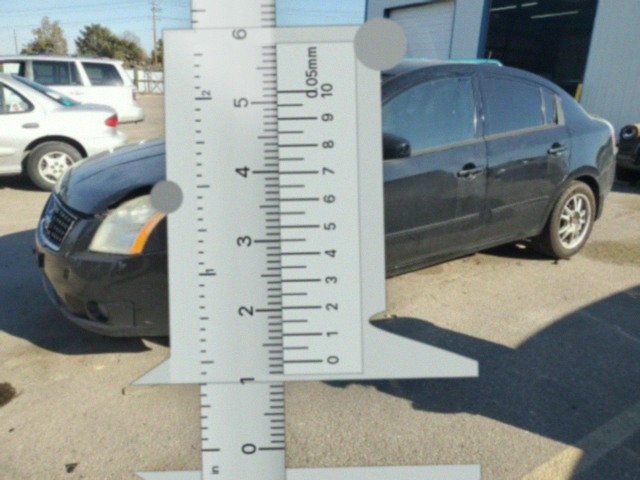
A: 12.5,mm
